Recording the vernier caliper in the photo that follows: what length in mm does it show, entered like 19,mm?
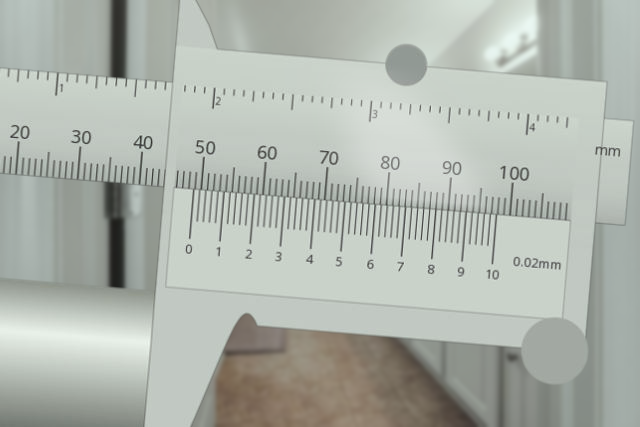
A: 48.8,mm
